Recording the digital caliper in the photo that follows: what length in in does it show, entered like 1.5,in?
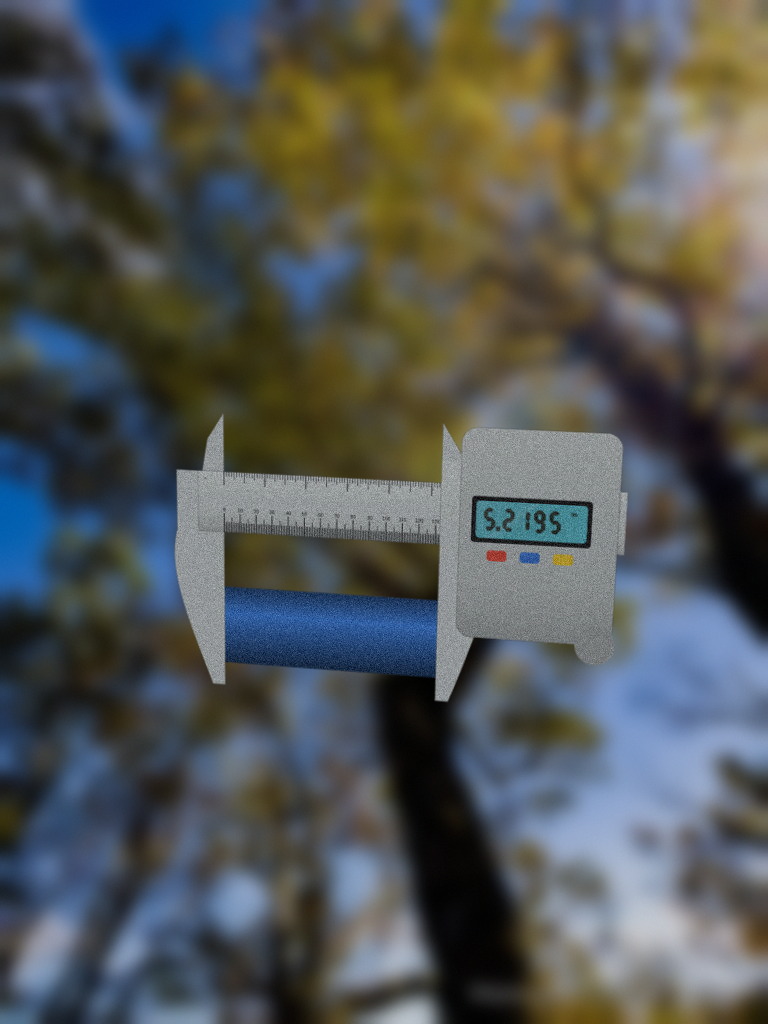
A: 5.2195,in
